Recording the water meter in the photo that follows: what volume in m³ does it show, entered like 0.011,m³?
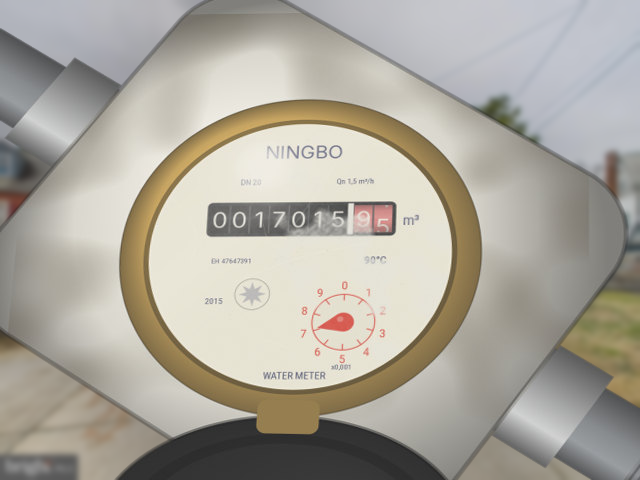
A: 17015.947,m³
